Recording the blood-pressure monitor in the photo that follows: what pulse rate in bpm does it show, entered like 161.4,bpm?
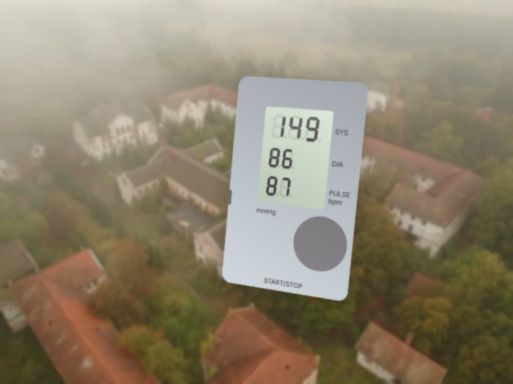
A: 87,bpm
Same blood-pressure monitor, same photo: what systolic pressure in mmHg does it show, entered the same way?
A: 149,mmHg
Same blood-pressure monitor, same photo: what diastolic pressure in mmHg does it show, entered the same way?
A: 86,mmHg
